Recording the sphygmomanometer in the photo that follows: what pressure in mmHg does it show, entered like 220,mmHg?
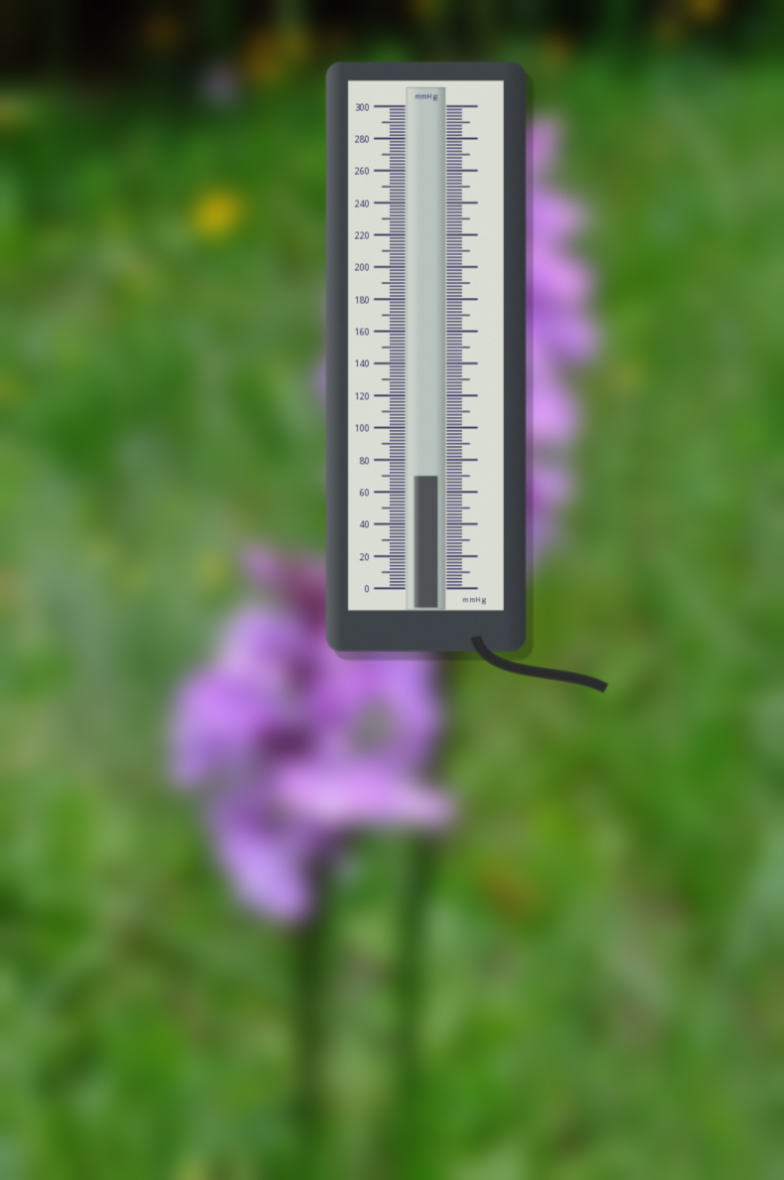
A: 70,mmHg
